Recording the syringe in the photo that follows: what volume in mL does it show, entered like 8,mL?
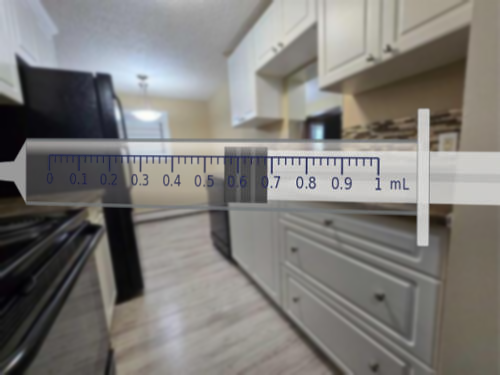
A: 0.56,mL
